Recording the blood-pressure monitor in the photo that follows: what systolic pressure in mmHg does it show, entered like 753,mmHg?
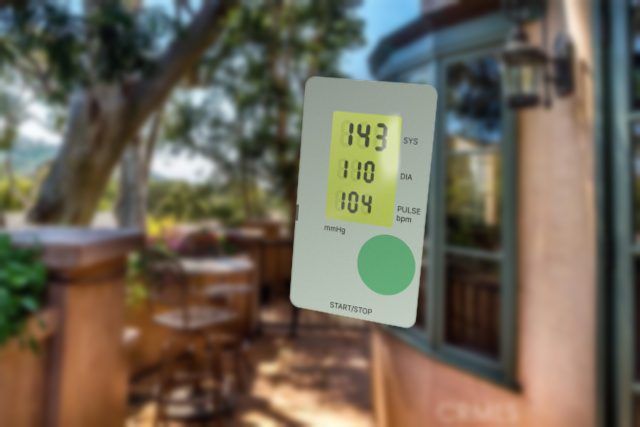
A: 143,mmHg
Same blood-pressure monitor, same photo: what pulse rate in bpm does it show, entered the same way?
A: 104,bpm
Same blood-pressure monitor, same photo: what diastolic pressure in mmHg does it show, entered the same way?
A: 110,mmHg
